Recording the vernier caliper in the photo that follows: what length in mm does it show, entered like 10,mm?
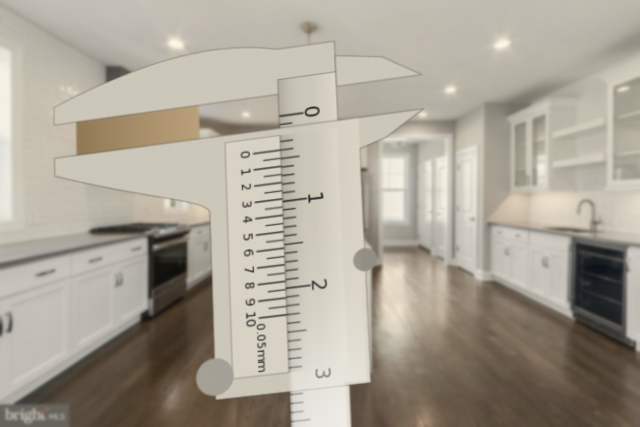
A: 4.0,mm
